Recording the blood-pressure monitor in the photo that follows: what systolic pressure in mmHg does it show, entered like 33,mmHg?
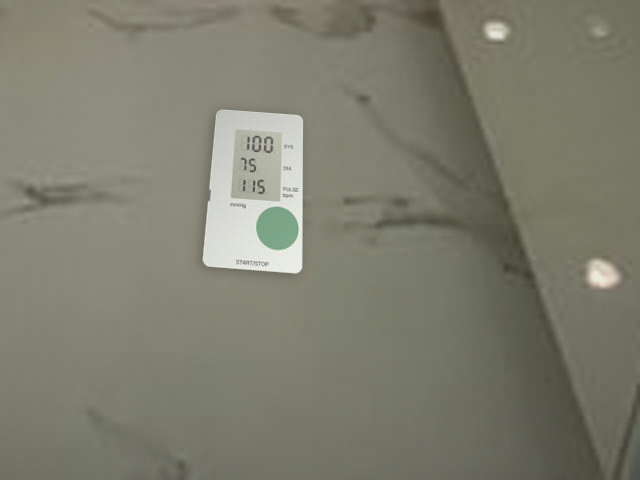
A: 100,mmHg
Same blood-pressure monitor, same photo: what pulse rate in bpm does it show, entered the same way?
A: 115,bpm
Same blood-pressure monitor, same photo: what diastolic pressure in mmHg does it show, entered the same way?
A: 75,mmHg
